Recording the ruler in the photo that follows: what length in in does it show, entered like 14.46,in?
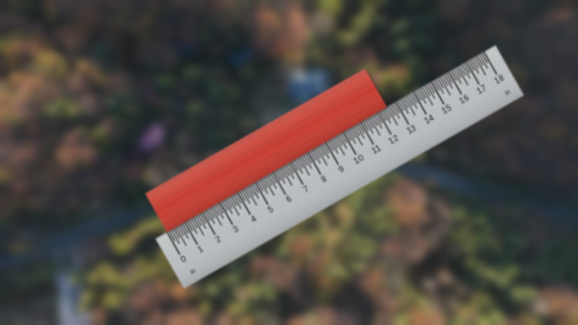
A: 12.5,in
